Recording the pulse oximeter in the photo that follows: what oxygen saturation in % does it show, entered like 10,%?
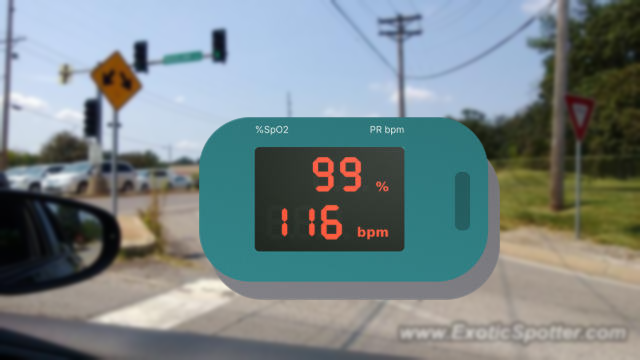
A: 99,%
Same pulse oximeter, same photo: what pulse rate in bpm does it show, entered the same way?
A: 116,bpm
